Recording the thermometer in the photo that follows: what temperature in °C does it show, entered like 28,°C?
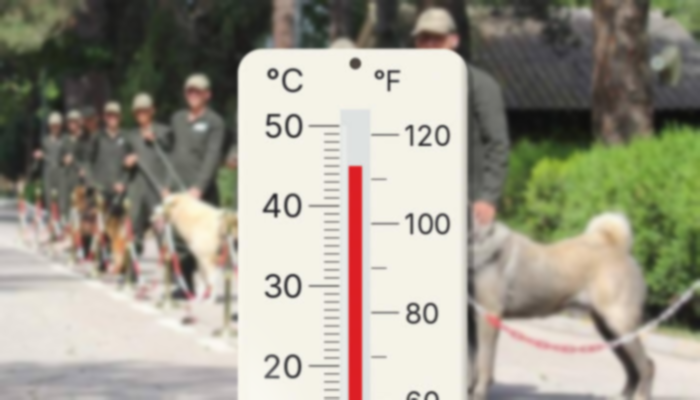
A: 45,°C
